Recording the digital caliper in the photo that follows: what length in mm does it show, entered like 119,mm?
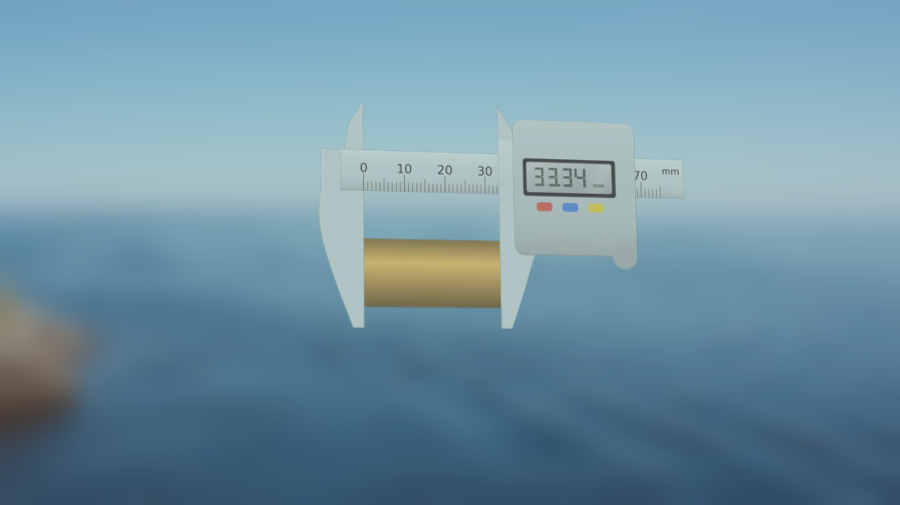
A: 33.34,mm
